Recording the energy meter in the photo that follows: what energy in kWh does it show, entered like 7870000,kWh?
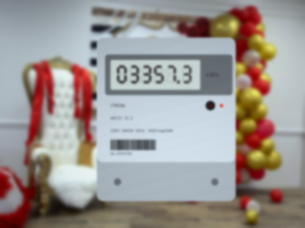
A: 3357.3,kWh
